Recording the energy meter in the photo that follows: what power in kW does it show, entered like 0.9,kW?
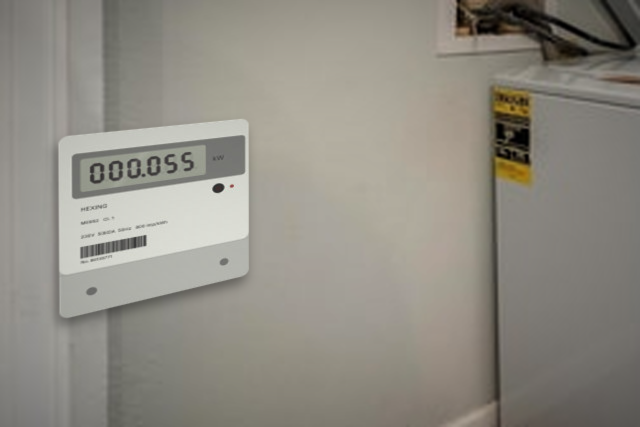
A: 0.055,kW
